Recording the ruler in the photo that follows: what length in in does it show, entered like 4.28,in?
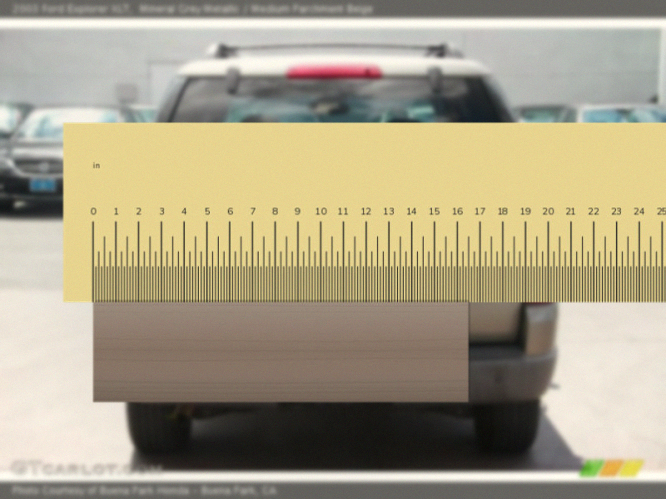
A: 16.5,in
